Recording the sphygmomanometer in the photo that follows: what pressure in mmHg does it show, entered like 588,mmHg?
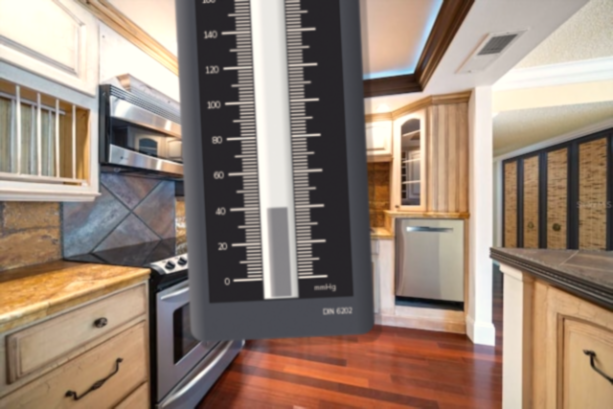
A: 40,mmHg
